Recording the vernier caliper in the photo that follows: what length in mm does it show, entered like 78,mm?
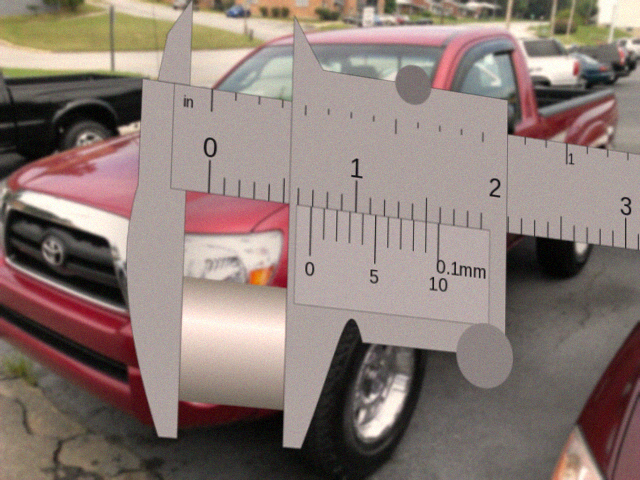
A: 6.9,mm
